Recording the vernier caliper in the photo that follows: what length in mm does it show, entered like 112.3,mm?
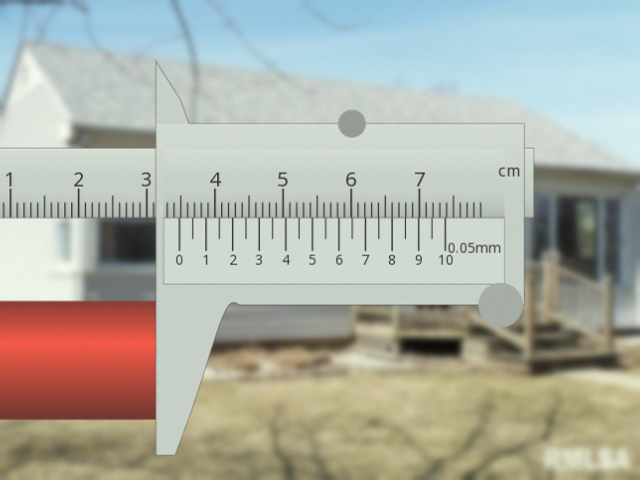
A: 34.8,mm
